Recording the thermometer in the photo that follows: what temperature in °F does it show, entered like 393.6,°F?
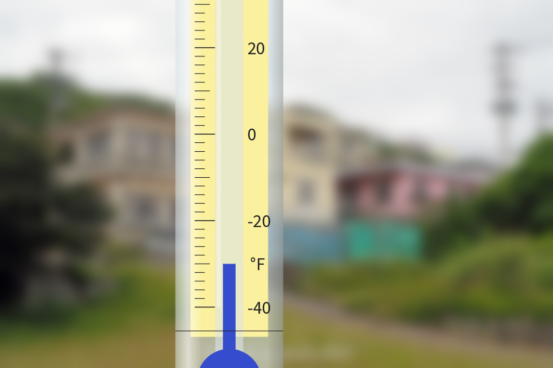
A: -30,°F
